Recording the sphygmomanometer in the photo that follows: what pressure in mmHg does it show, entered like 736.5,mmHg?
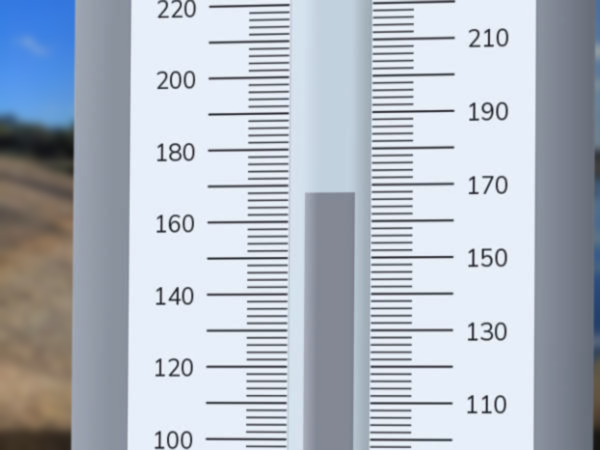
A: 168,mmHg
